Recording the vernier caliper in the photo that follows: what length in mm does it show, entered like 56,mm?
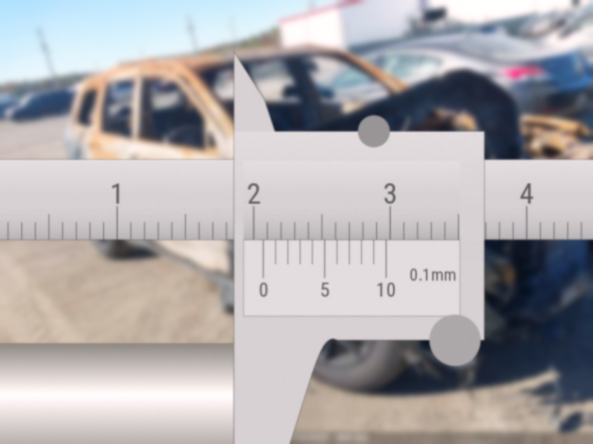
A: 20.7,mm
